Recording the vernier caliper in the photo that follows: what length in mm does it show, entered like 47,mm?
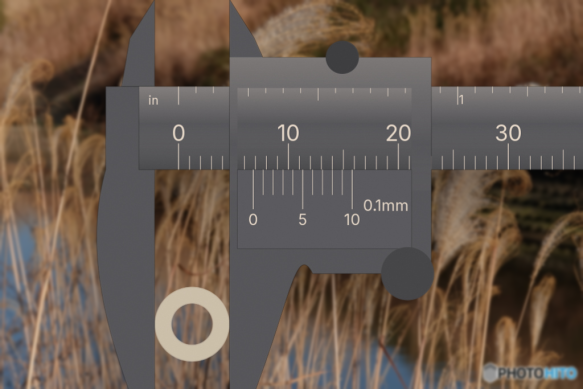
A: 6.8,mm
